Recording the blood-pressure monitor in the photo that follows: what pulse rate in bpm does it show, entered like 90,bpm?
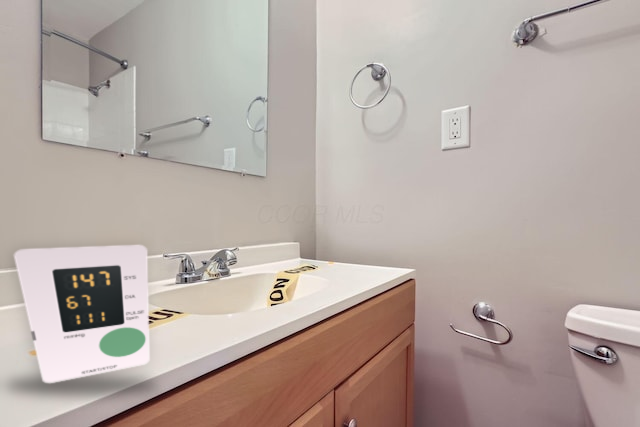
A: 111,bpm
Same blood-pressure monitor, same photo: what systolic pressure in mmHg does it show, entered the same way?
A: 147,mmHg
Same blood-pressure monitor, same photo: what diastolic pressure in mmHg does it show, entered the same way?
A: 67,mmHg
